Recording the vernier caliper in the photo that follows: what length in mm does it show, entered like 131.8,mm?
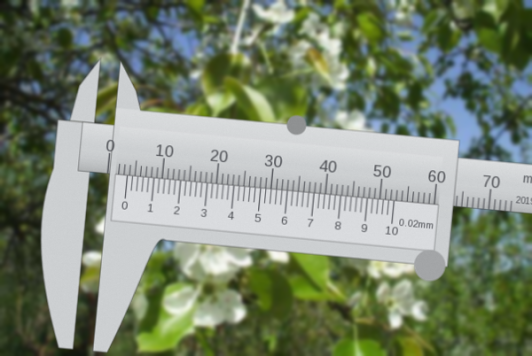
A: 3.6,mm
